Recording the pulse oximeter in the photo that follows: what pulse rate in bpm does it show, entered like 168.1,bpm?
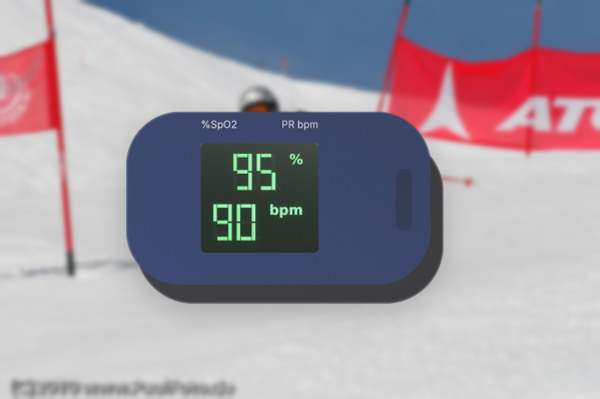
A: 90,bpm
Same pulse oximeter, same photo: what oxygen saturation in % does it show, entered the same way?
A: 95,%
